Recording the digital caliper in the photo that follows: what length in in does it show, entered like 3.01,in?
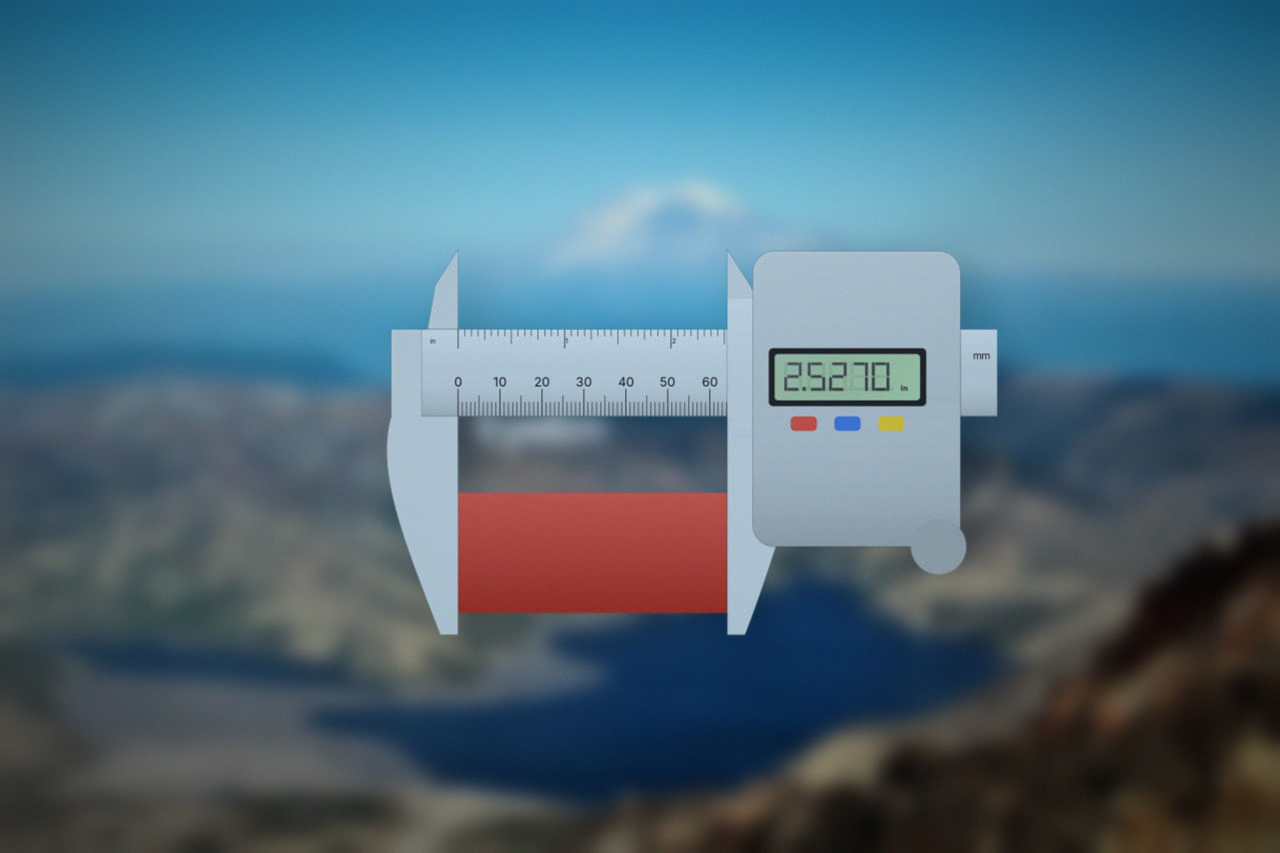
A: 2.5270,in
